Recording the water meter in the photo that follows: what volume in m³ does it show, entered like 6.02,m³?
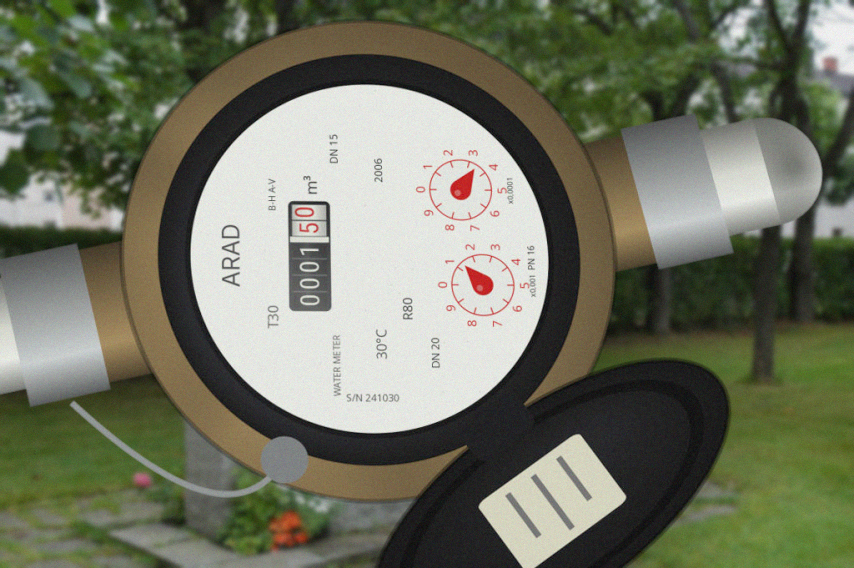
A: 1.5013,m³
